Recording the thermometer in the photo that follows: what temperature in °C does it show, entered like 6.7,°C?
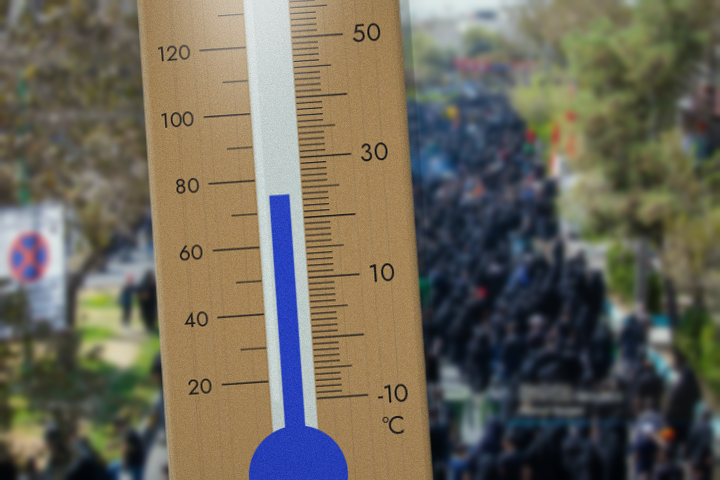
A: 24,°C
